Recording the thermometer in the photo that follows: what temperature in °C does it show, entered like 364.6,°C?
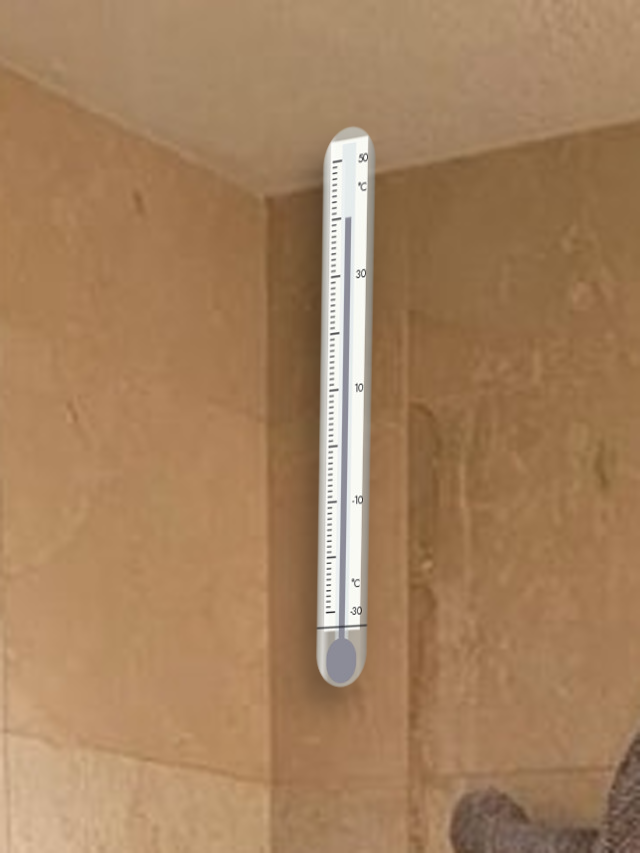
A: 40,°C
